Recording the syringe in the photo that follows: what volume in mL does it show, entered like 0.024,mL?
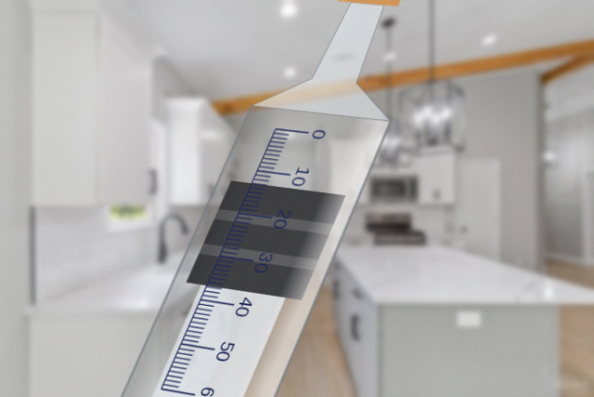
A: 13,mL
